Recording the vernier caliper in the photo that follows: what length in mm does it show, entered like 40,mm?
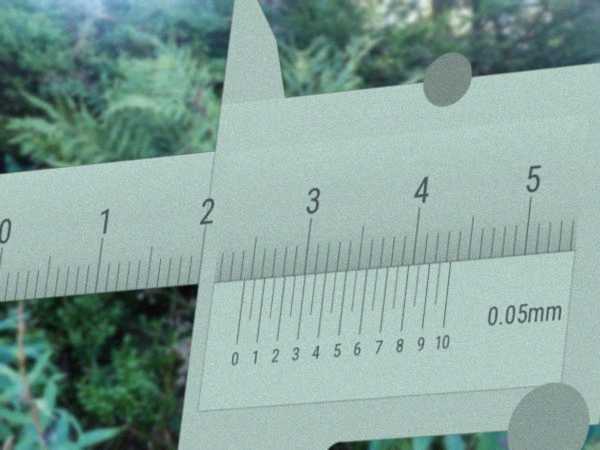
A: 24.4,mm
